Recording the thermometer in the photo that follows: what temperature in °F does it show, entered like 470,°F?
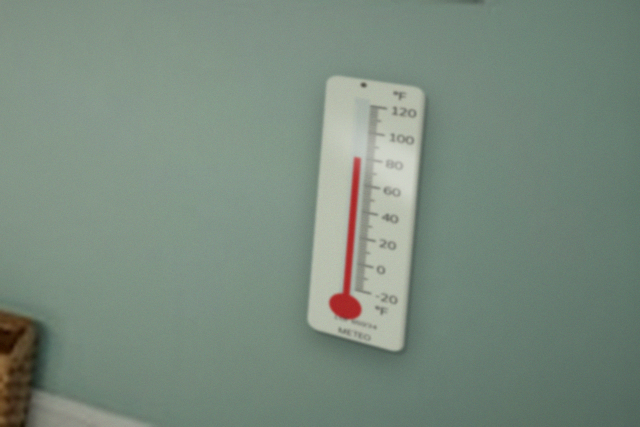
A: 80,°F
